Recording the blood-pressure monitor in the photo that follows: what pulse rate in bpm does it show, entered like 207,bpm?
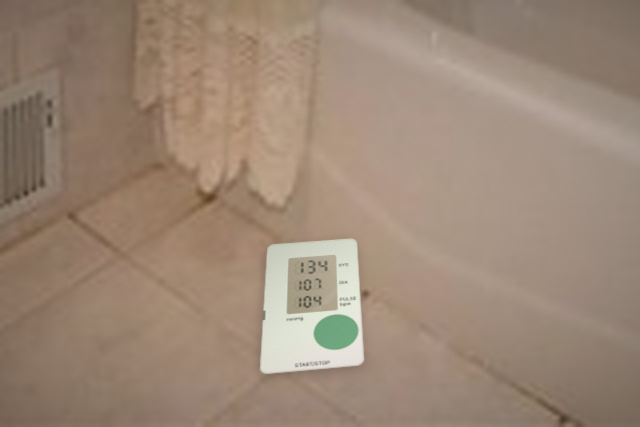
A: 104,bpm
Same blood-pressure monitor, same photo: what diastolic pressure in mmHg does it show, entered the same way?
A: 107,mmHg
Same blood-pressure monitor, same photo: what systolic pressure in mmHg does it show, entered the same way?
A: 134,mmHg
